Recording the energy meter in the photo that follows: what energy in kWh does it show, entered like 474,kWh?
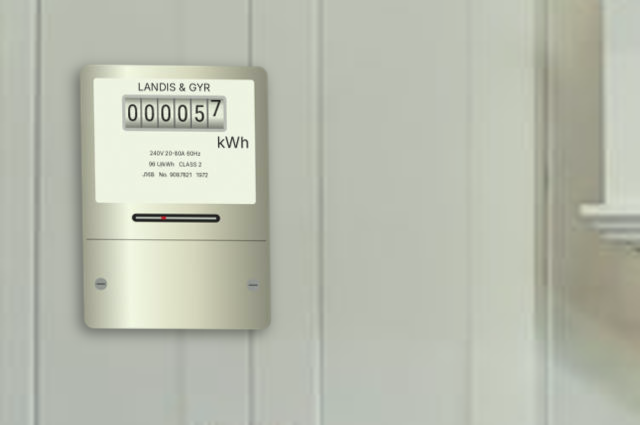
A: 57,kWh
